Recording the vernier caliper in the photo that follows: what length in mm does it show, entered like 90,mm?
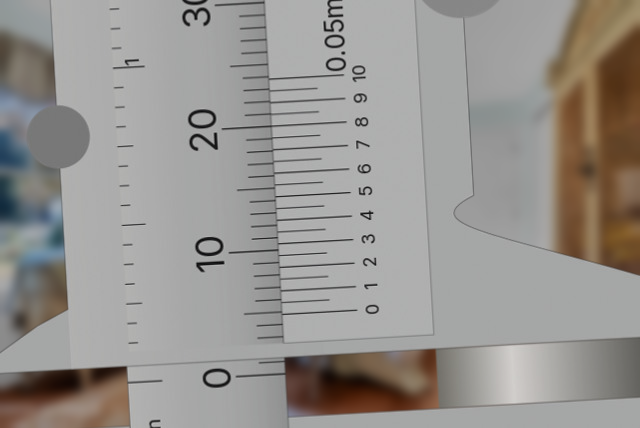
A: 4.8,mm
